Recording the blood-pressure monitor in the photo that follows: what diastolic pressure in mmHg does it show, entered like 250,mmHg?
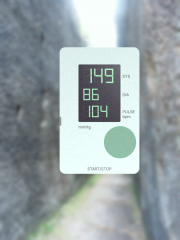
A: 86,mmHg
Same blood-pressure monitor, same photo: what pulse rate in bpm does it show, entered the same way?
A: 104,bpm
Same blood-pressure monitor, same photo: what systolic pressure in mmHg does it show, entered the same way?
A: 149,mmHg
